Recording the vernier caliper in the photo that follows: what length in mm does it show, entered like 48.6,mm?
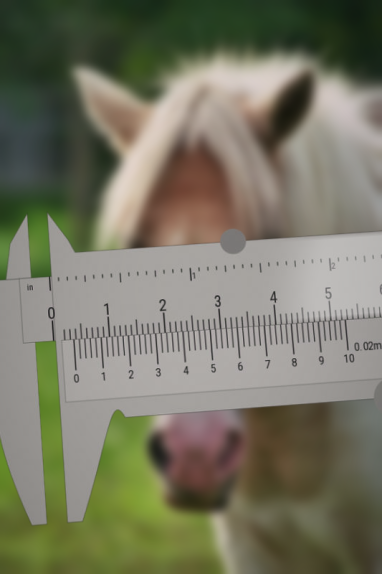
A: 3.6,mm
